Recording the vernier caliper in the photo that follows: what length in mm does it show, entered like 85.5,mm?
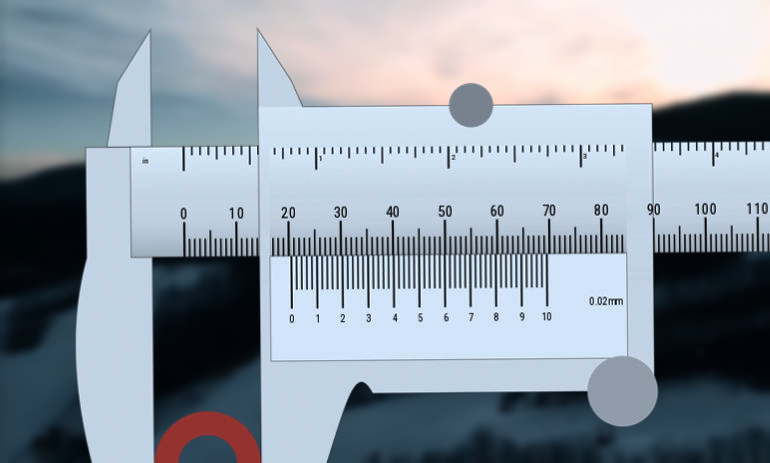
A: 20.5,mm
